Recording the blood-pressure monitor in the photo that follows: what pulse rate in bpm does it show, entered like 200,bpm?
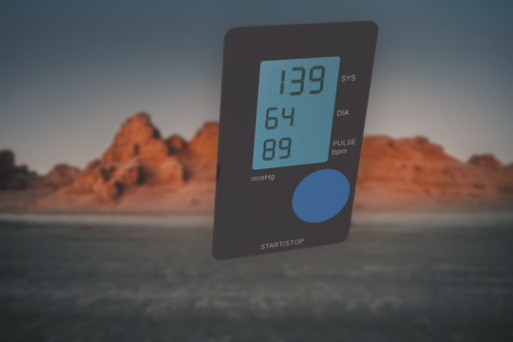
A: 89,bpm
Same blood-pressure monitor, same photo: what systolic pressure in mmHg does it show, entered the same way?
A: 139,mmHg
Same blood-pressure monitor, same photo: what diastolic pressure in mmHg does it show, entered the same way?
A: 64,mmHg
